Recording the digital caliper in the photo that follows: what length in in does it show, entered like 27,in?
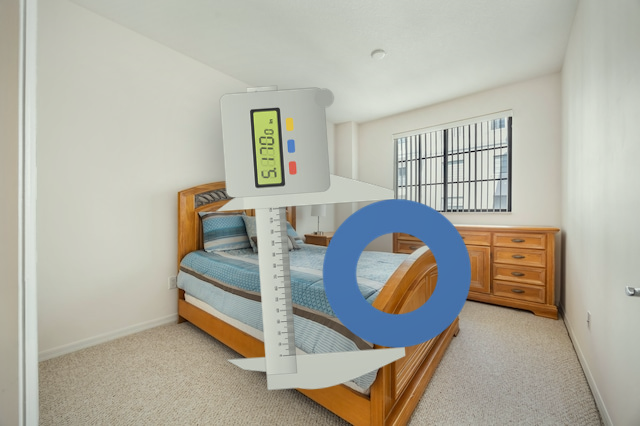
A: 5.1700,in
